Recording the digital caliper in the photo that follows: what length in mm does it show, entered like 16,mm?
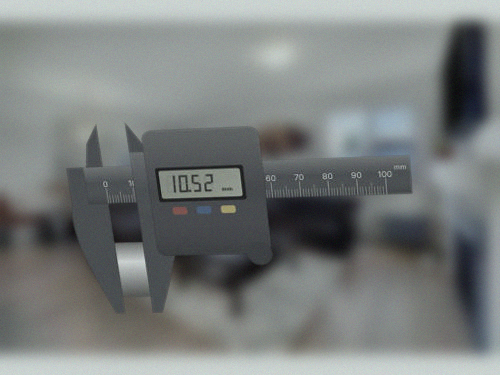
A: 10.52,mm
